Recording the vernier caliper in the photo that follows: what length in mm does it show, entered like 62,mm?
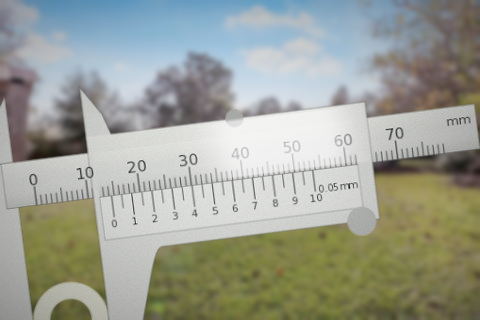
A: 14.5,mm
